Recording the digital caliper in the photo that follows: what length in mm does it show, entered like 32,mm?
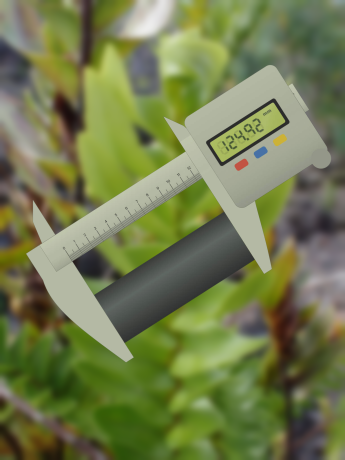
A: 124.92,mm
